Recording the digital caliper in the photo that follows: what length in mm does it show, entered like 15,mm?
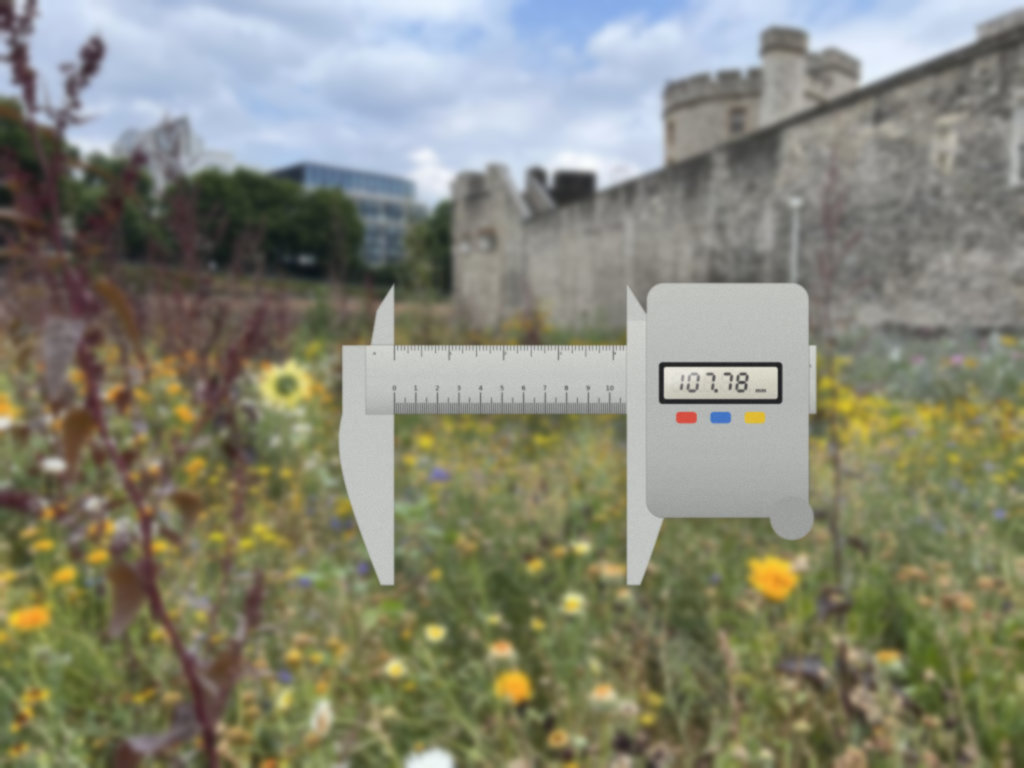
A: 107.78,mm
